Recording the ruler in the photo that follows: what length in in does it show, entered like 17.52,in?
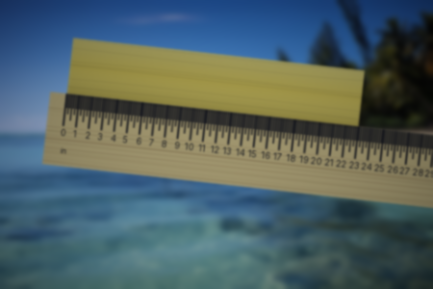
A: 23,in
